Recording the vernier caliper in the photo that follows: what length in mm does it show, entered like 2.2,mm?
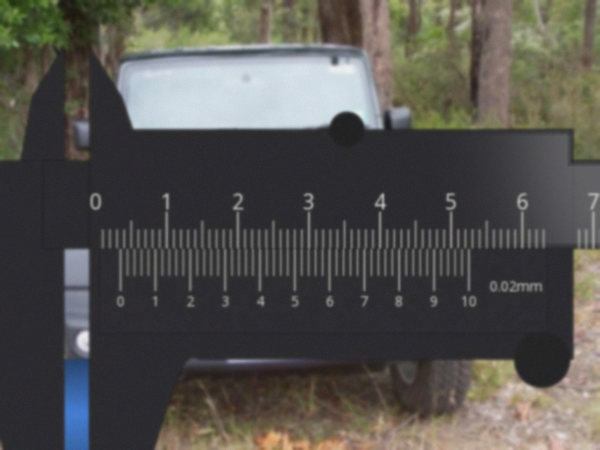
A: 3.5,mm
